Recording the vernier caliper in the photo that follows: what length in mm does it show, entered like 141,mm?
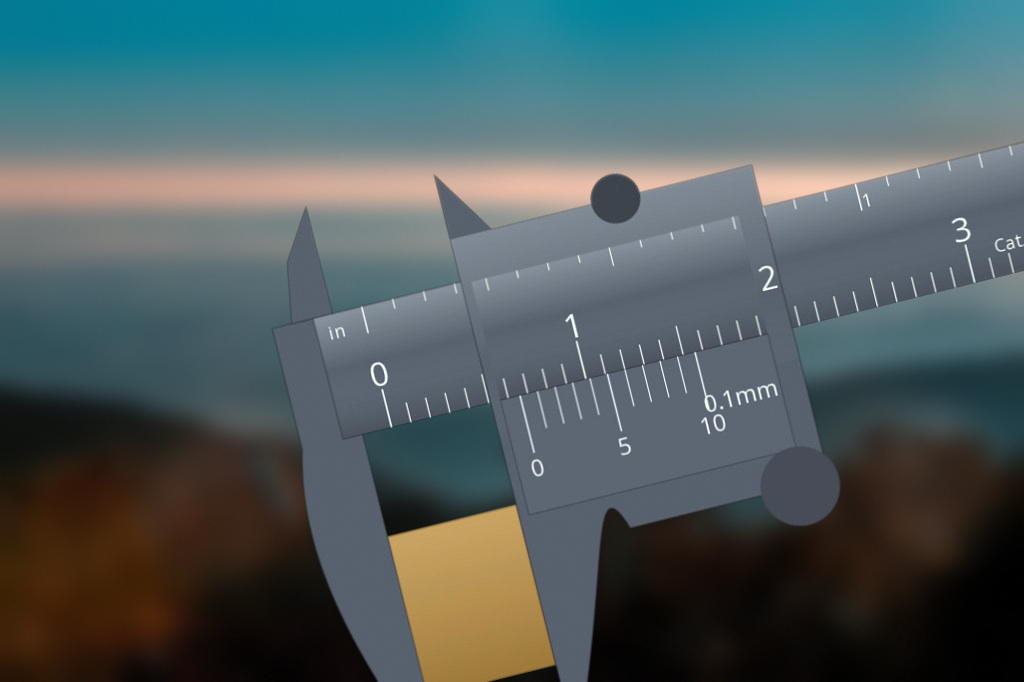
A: 6.6,mm
